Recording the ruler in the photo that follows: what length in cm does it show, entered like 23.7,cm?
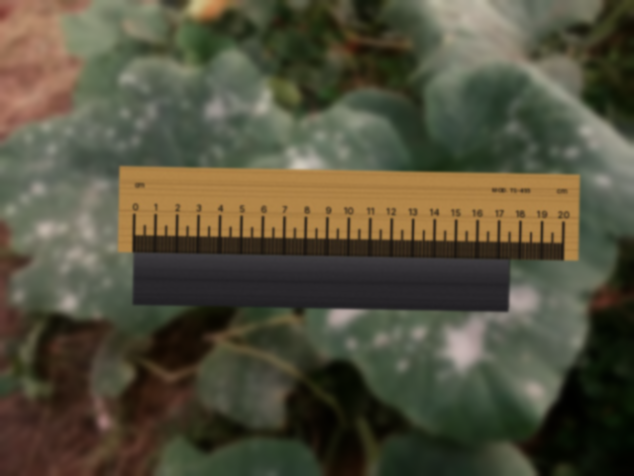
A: 17.5,cm
